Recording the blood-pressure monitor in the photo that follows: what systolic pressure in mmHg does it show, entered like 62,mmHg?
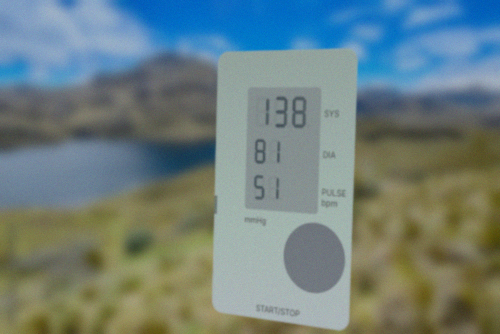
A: 138,mmHg
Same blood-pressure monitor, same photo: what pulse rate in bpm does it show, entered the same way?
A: 51,bpm
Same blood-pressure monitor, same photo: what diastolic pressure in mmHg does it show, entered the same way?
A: 81,mmHg
